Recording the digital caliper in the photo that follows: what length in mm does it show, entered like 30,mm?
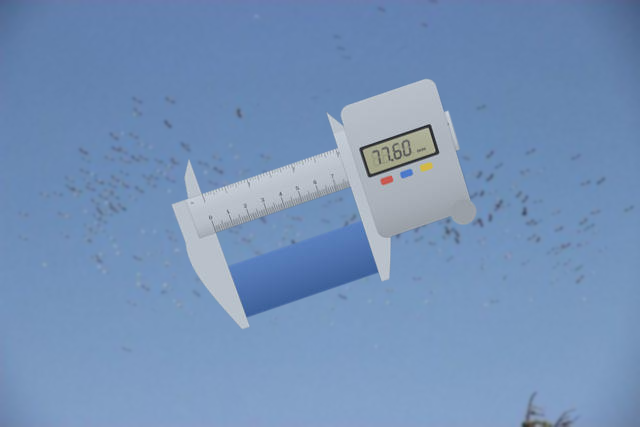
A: 77.60,mm
